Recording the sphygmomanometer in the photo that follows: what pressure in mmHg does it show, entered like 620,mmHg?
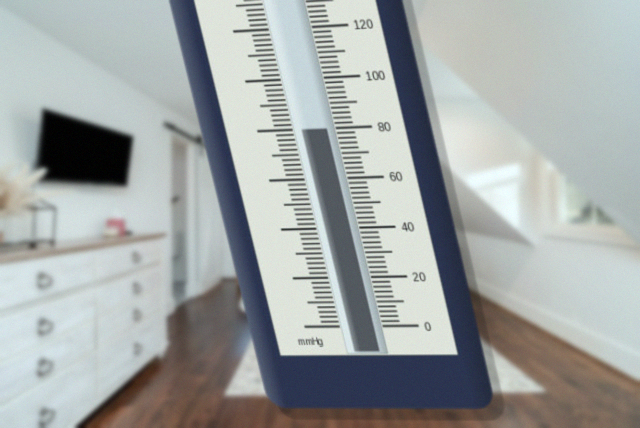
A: 80,mmHg
